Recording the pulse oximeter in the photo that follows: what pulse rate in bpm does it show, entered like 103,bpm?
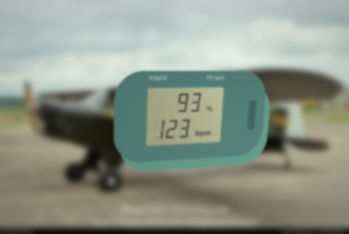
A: 123,bpm
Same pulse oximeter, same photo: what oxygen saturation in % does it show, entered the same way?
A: 93,%
